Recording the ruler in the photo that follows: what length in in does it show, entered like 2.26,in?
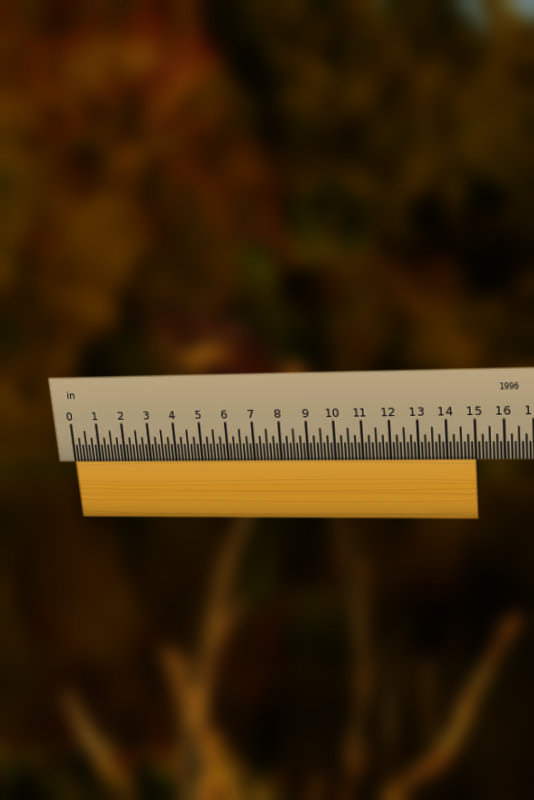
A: 15,in
